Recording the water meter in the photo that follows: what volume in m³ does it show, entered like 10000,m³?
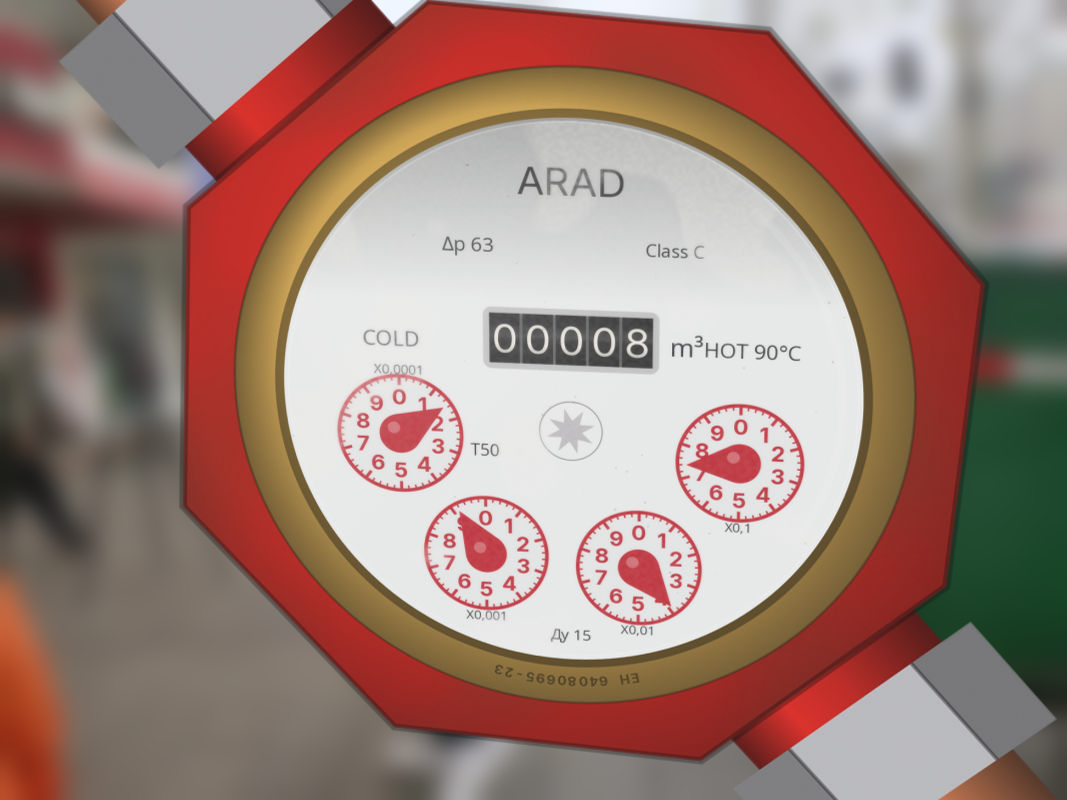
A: 8.7391,m³
